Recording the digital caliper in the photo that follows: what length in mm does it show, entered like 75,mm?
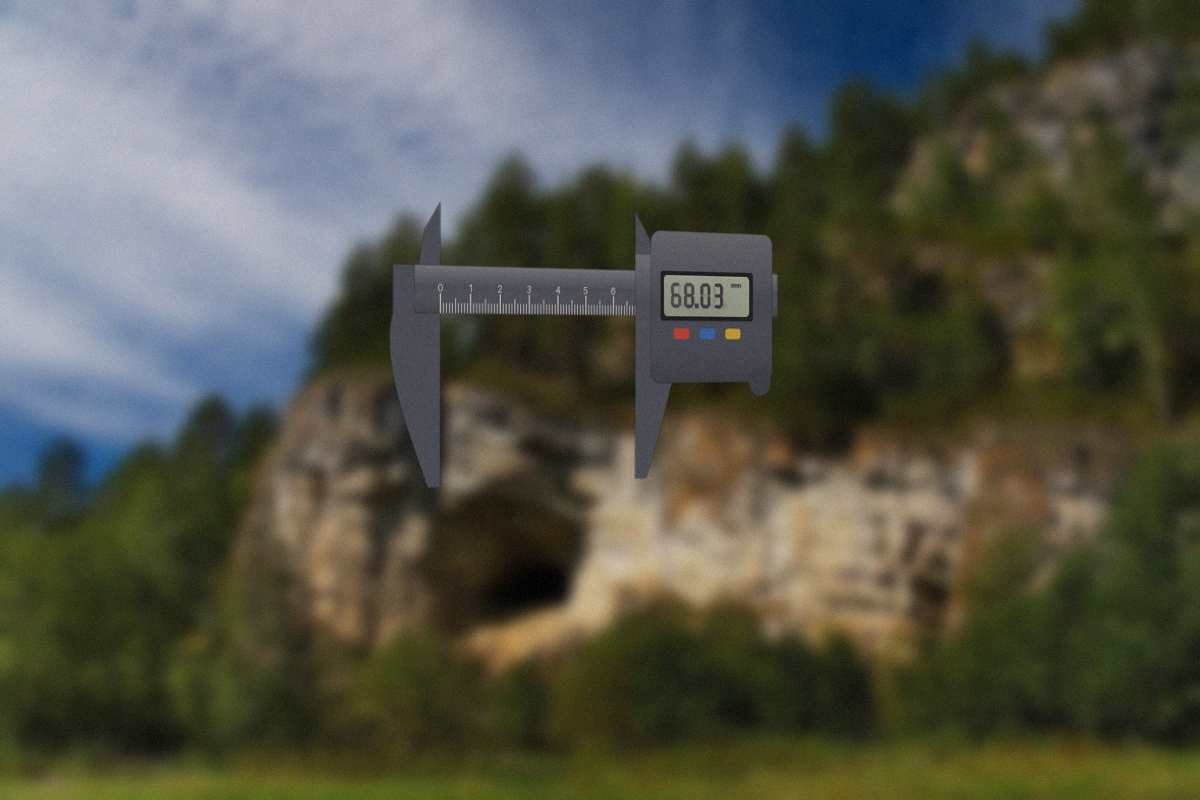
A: 68.03,mm
